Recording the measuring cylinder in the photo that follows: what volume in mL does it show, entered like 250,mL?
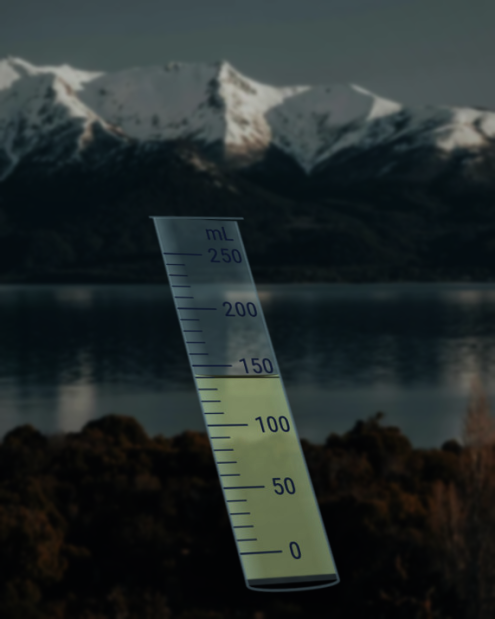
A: 140,mL
